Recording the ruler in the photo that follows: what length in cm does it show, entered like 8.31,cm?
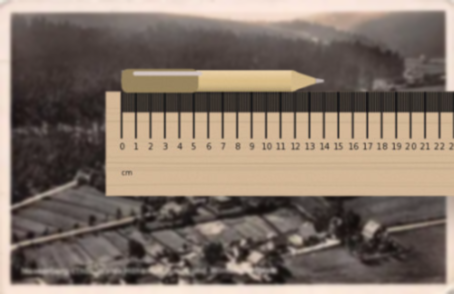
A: 14,cm
